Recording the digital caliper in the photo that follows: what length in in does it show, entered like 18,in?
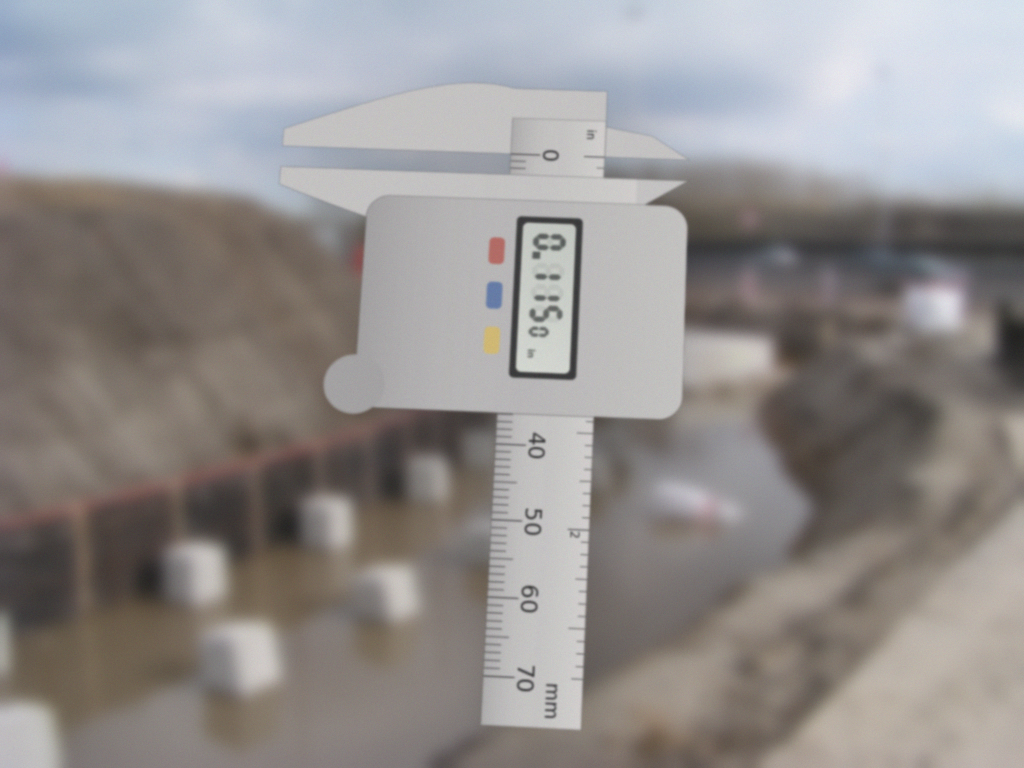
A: 0.1150,in
